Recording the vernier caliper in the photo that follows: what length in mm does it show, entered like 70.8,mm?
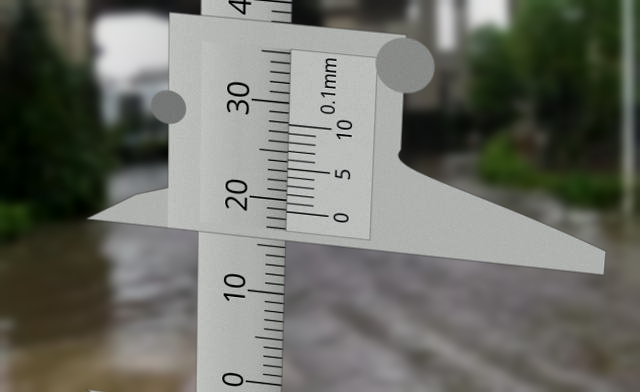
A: 18.8,mm
